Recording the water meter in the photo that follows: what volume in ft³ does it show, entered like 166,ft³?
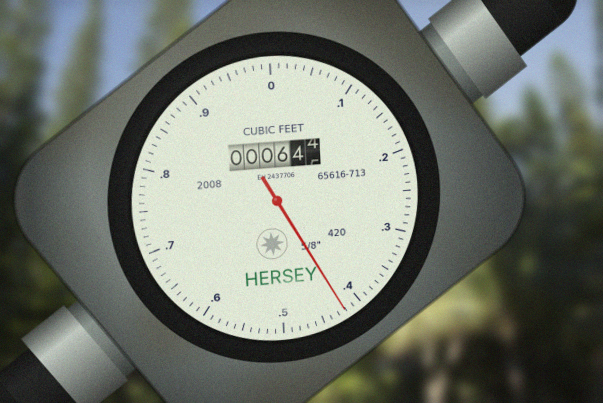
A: 644.42,ft³
